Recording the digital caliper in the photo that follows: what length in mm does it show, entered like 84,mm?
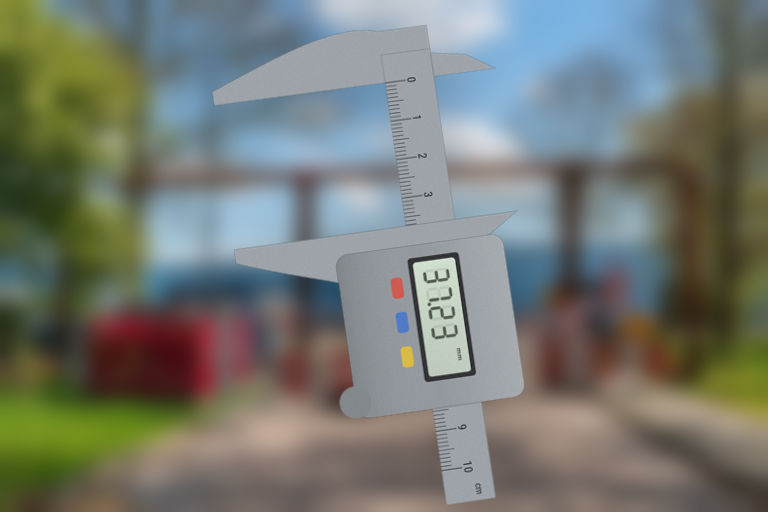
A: 37.23,mm
